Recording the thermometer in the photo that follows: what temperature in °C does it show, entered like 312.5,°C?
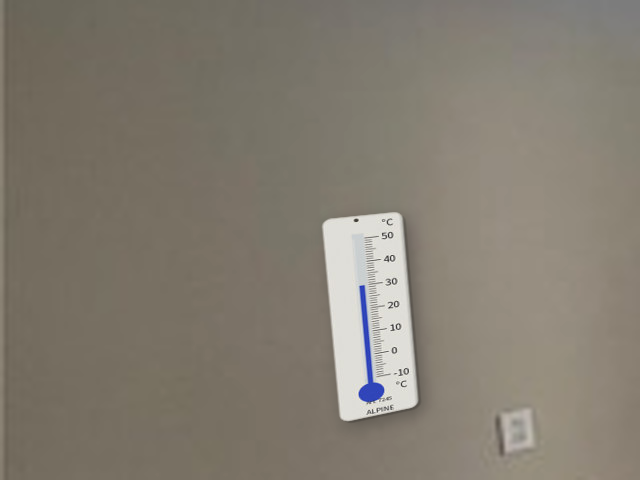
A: 30,°C
